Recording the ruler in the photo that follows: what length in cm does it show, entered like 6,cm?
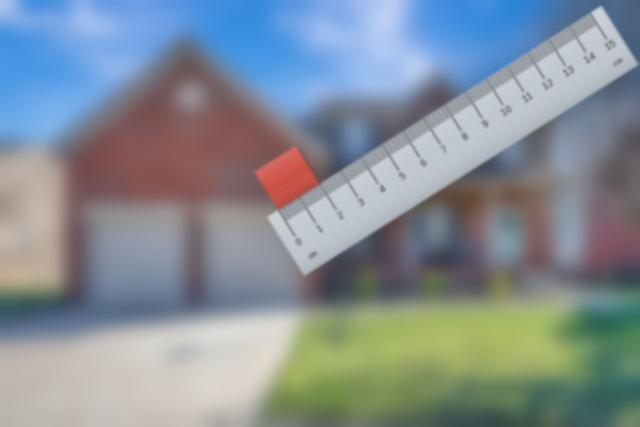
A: 2,cm
